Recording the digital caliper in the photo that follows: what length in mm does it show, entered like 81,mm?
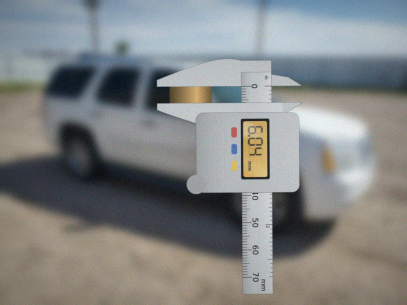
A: 6.04,mm
